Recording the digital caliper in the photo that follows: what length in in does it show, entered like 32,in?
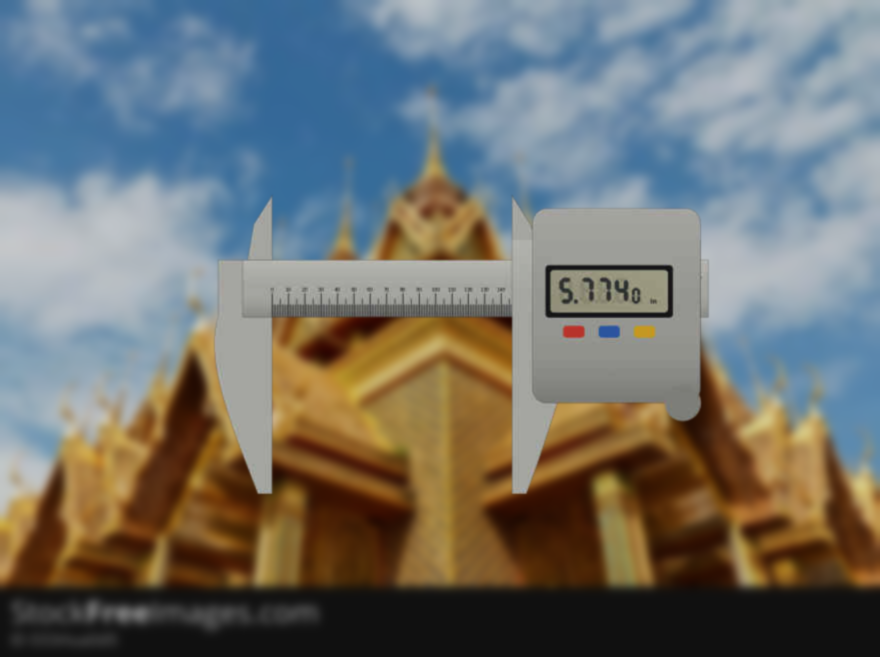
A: 5.7740,in
